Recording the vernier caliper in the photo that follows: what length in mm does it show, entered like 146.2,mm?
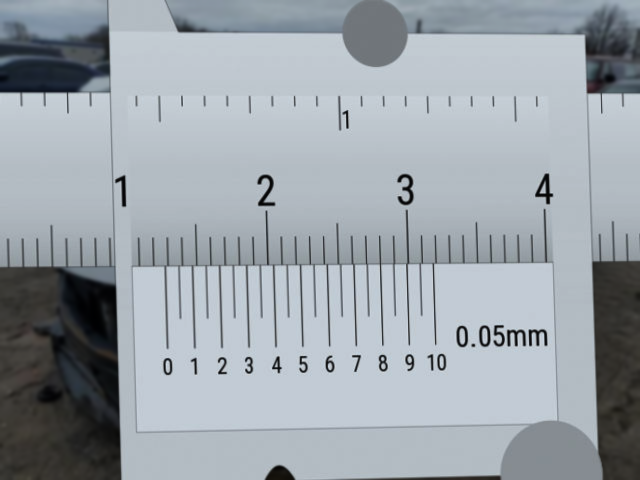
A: 12.8,mm
